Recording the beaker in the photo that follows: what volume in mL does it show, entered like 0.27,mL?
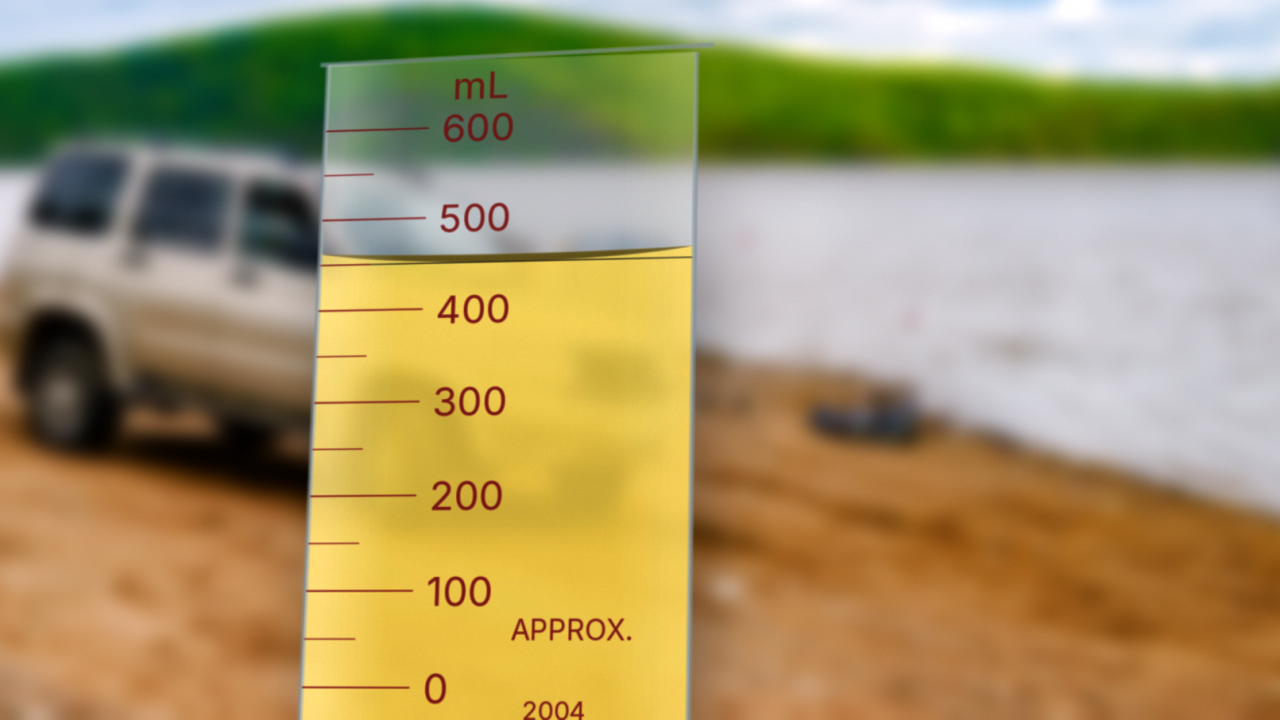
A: 450,mL
